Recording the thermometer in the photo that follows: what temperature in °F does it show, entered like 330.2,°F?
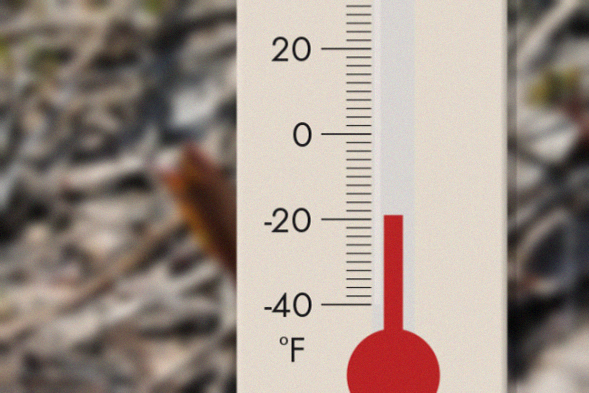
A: -19,°F
